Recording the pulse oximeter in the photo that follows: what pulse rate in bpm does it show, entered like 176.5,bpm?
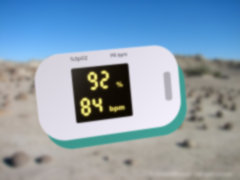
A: 84,bpm
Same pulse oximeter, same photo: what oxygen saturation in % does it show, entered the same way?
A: 92,%
